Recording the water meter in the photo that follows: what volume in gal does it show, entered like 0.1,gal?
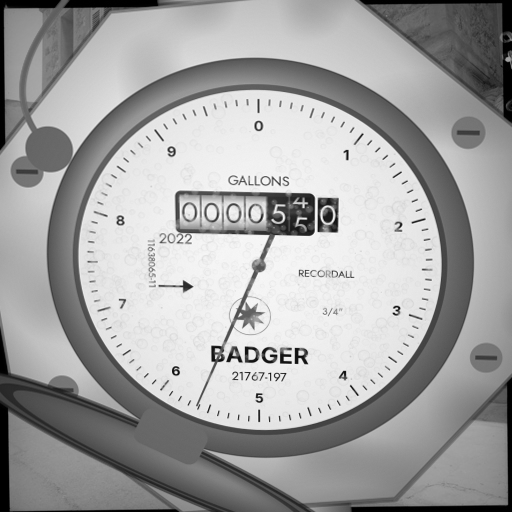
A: 545.6,gal
